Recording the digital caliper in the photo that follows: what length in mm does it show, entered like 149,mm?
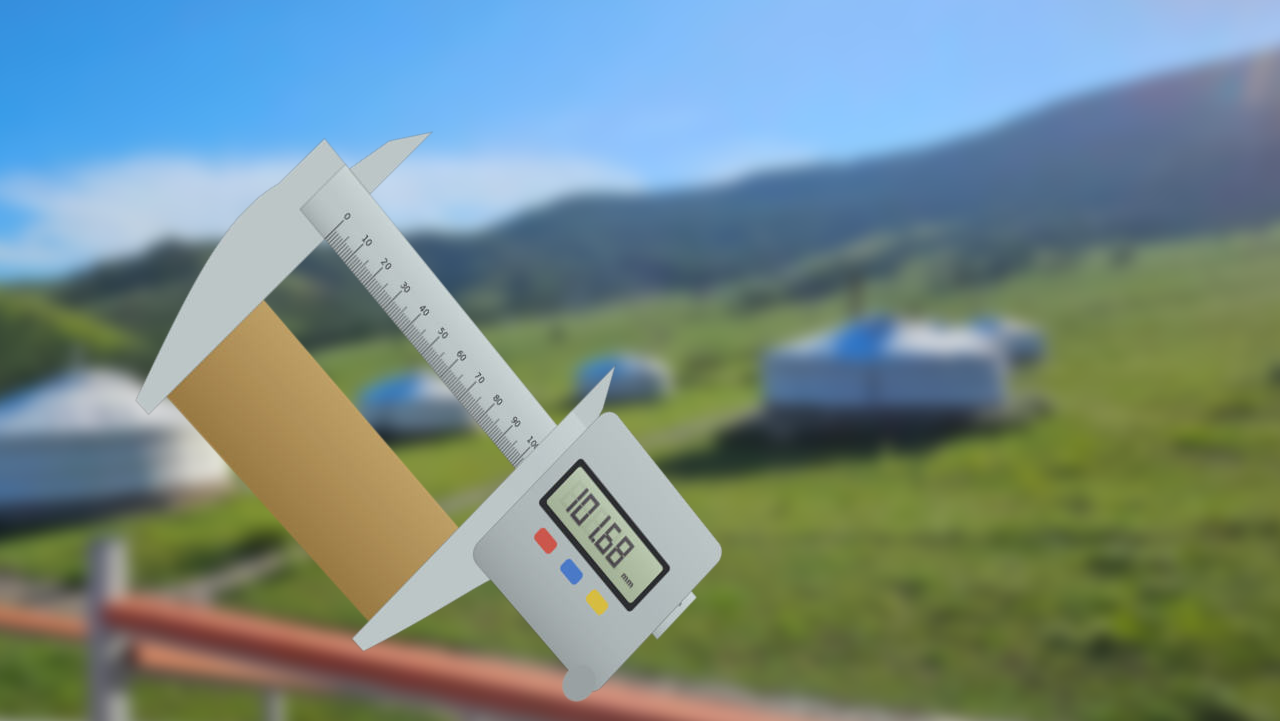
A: 101.68,mm
